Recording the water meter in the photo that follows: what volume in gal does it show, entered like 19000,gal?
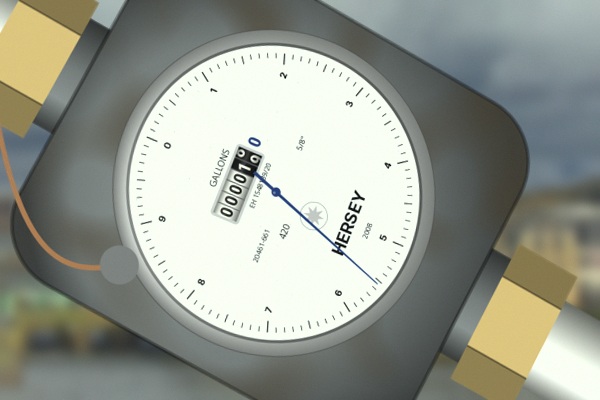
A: 185.5,gal
